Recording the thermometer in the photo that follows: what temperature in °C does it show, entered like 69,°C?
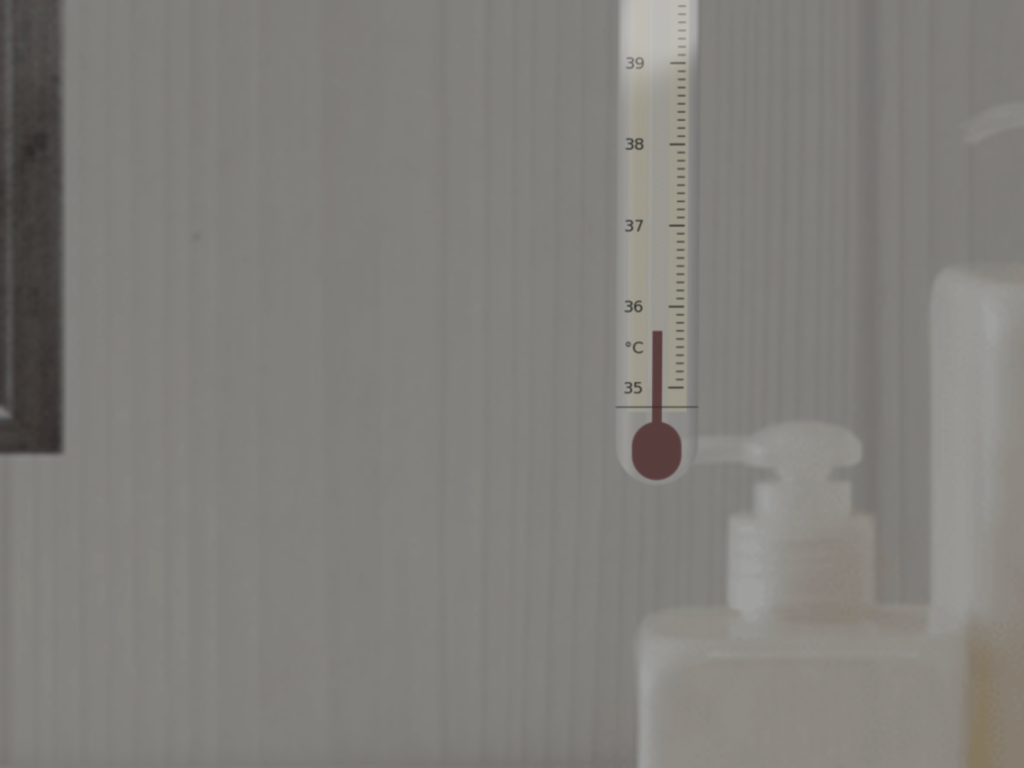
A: 35.7,°C
